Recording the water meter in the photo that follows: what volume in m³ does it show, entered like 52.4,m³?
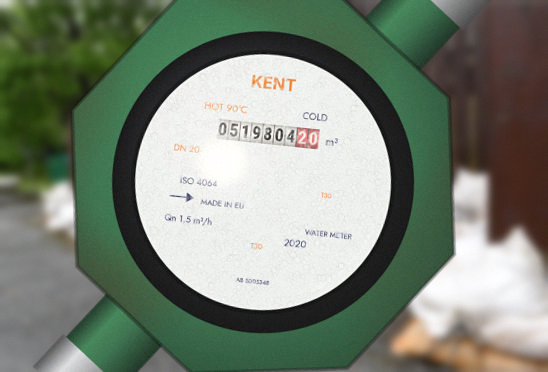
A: 519804.20,m³
